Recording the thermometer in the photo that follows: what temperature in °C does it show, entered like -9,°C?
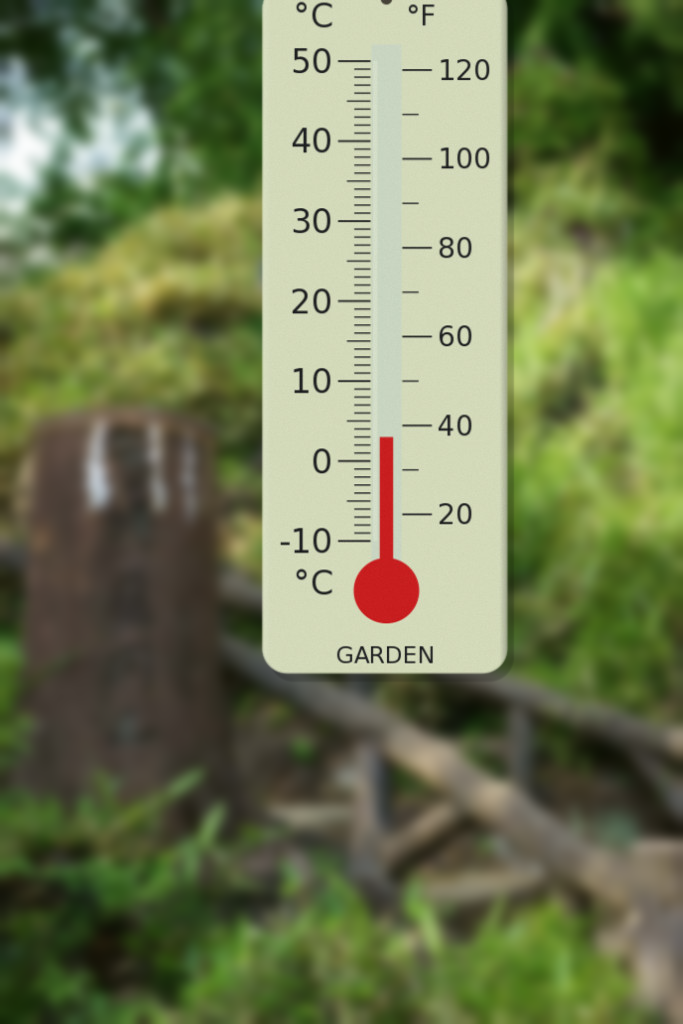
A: 3,°C
